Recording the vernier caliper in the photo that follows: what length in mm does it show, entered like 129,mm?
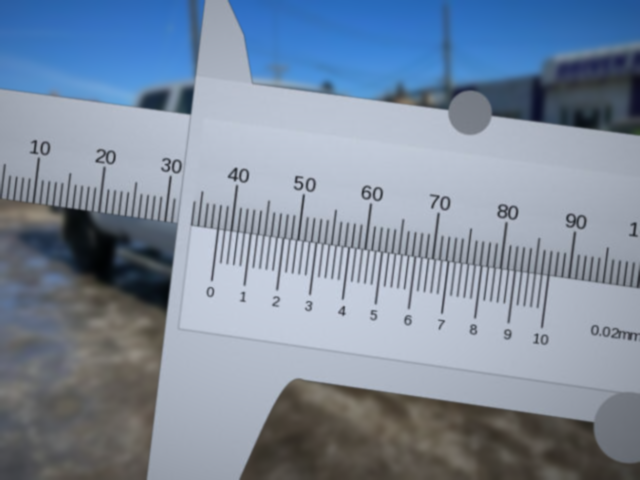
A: 38.0,mm
